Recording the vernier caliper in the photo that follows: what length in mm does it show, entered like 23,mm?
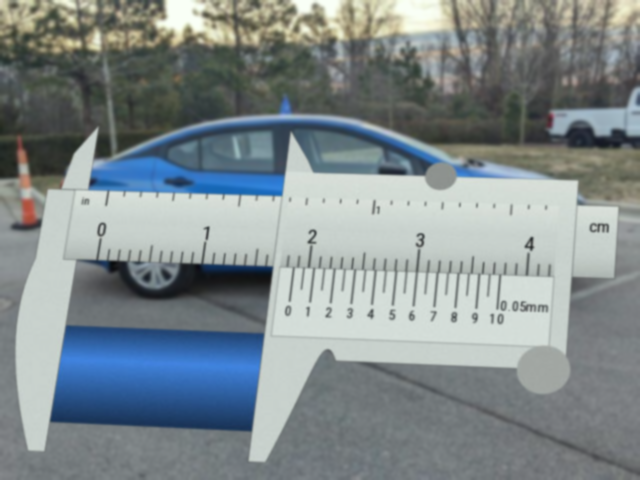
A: 18.6,mm
